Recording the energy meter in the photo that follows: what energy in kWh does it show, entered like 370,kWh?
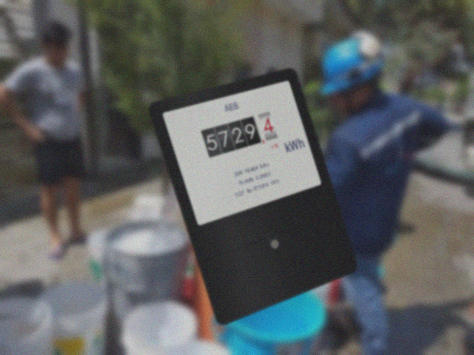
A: 5729.4,kWh
